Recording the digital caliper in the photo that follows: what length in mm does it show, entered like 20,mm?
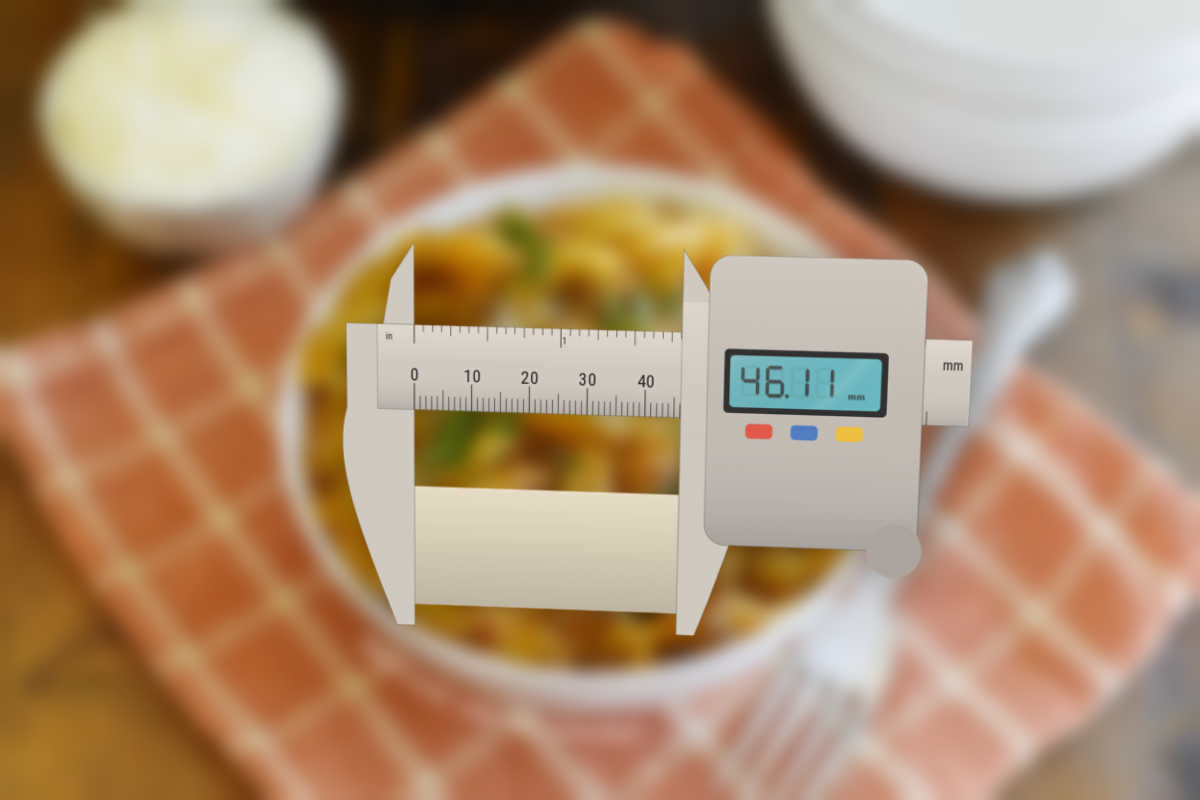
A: 46.11,mm
